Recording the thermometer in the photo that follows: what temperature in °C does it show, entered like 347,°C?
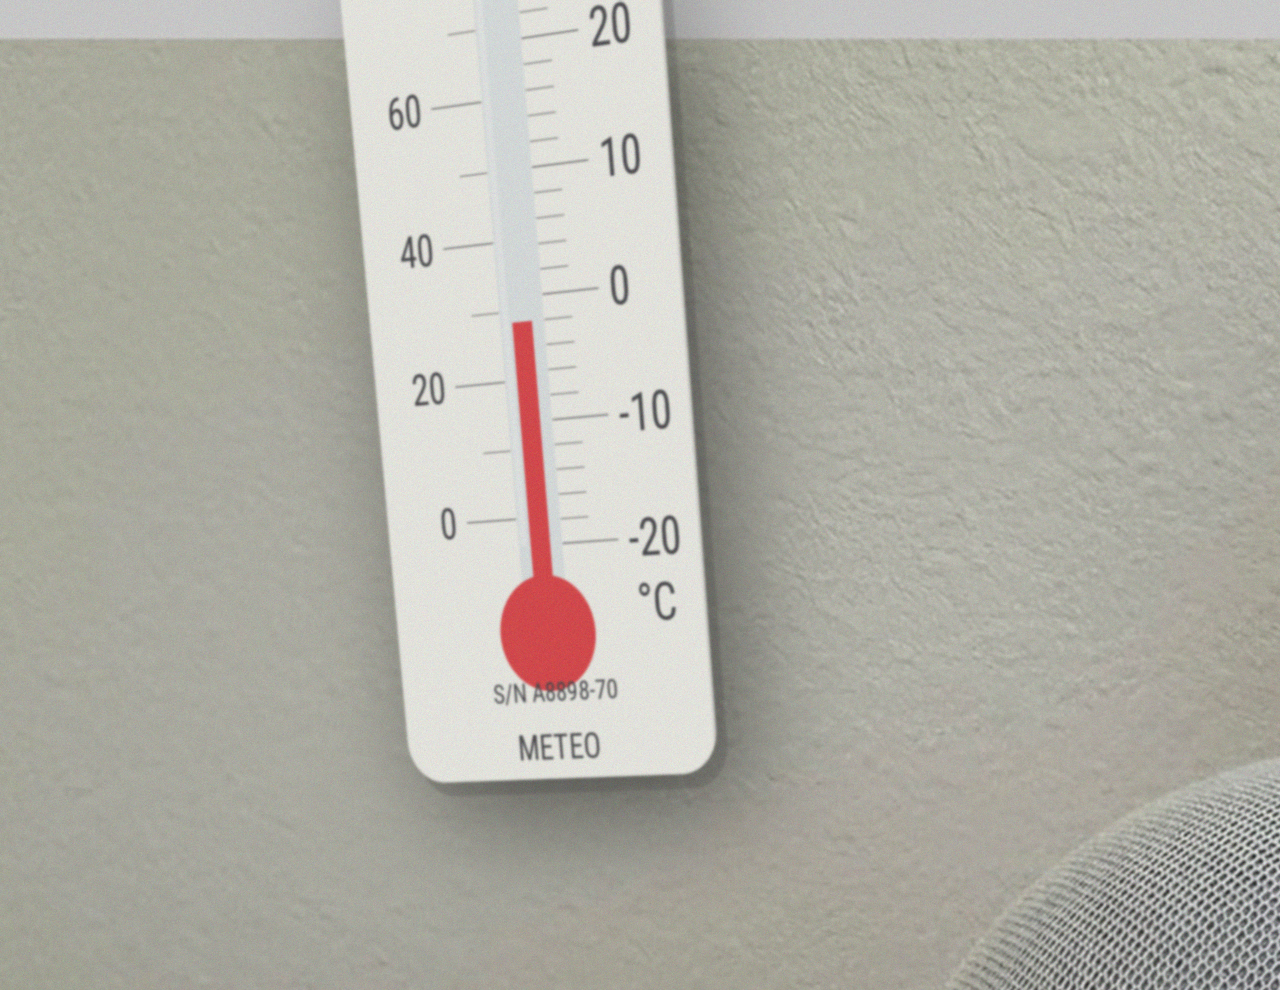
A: -2,°C
